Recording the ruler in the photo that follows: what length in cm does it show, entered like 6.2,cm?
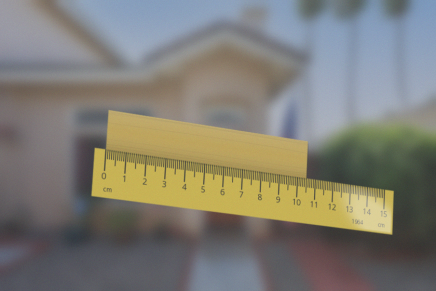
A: 10.5,cm
